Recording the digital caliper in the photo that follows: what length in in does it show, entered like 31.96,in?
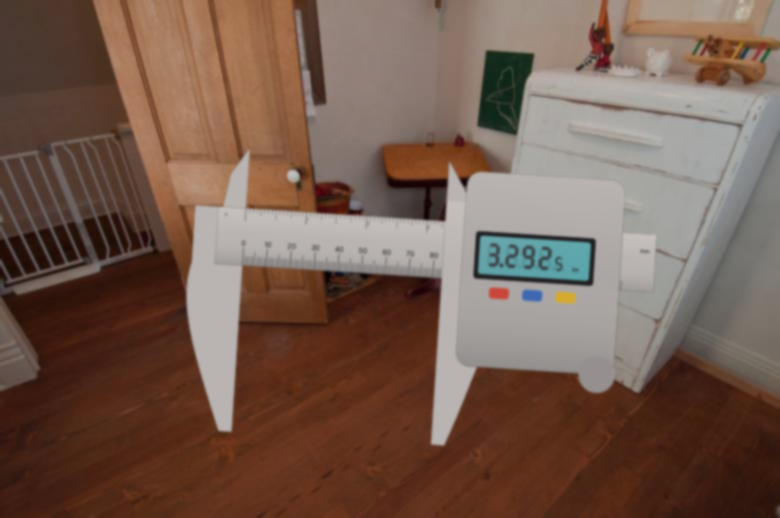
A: 3.2925,in
